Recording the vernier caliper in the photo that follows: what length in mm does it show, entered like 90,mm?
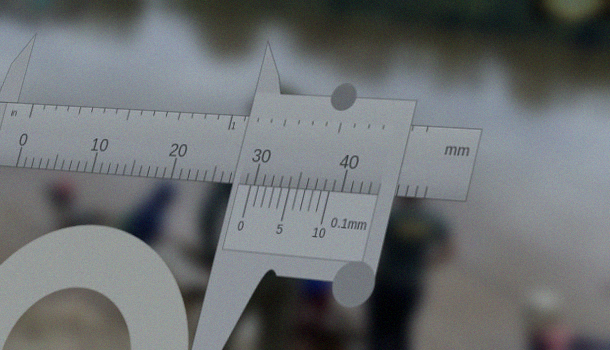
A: 29.6,mm
